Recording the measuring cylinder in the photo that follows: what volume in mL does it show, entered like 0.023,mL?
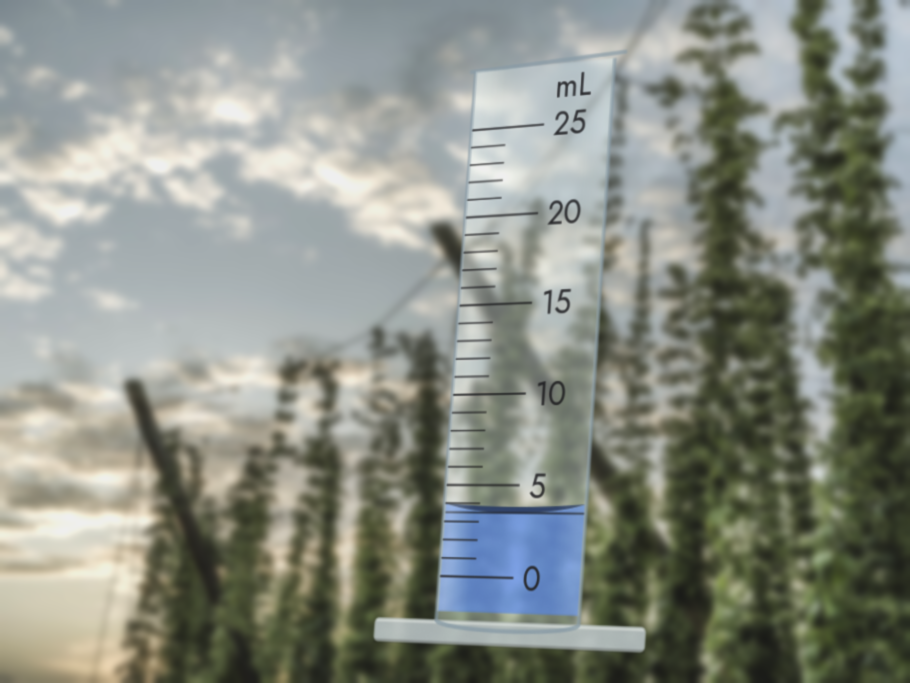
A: 3.5,mL
